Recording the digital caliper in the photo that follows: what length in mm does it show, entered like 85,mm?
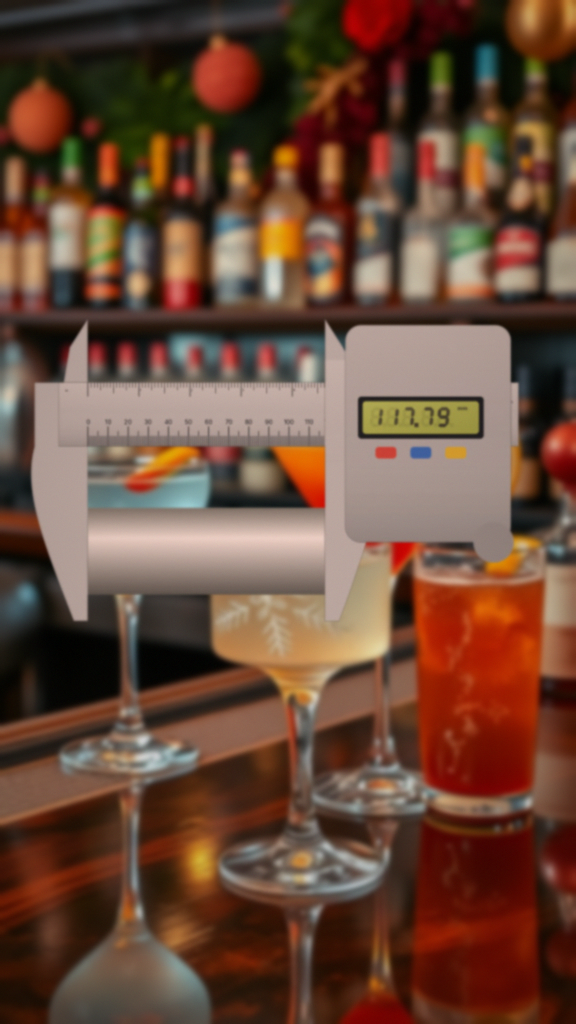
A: 117.79,mm
